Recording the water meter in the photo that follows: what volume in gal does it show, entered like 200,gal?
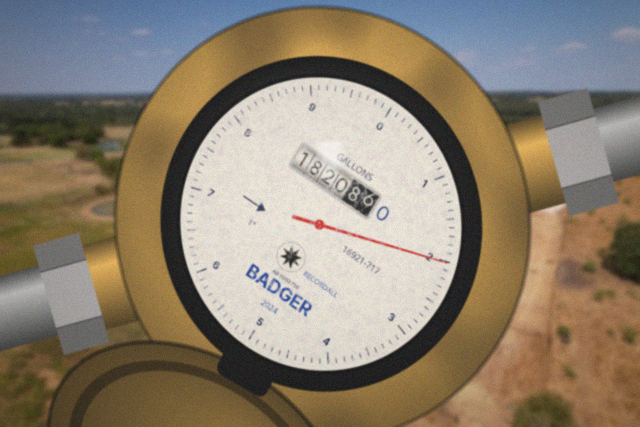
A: 1820862.0,gal
